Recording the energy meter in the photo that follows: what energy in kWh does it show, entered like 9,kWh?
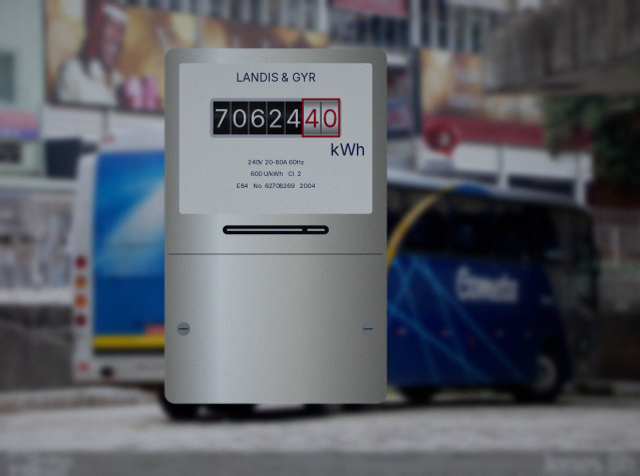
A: 70624.40,kWh
